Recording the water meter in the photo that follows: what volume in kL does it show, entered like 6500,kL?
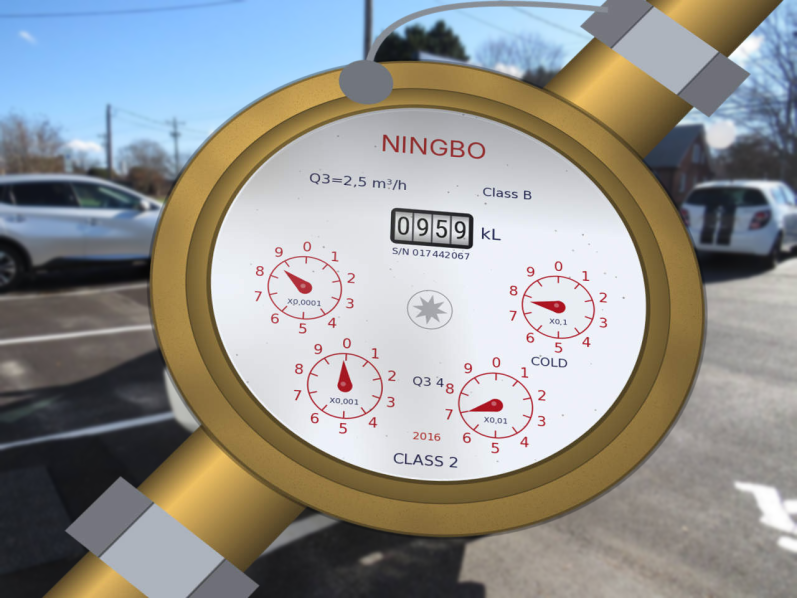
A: 959.7698,kL
